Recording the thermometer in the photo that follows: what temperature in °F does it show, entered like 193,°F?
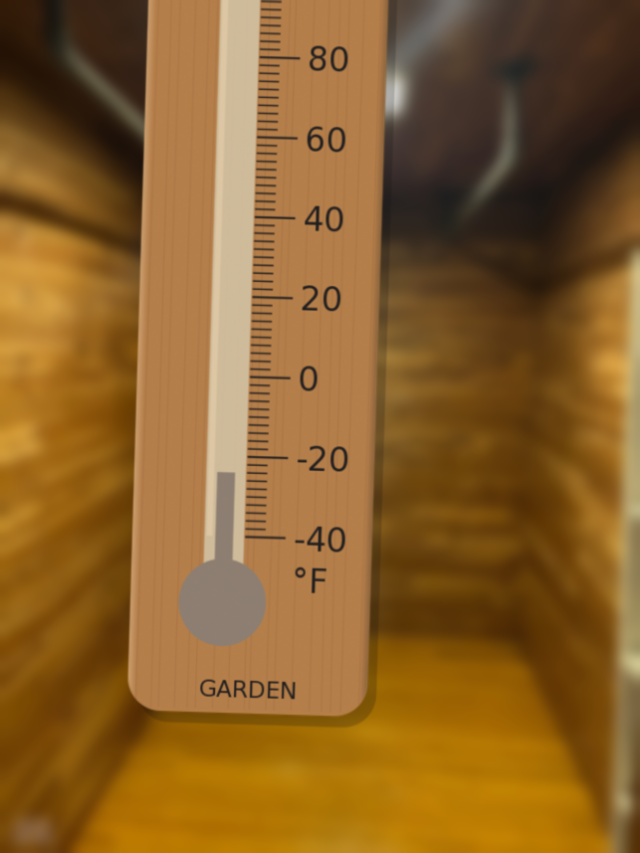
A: -24,°F
